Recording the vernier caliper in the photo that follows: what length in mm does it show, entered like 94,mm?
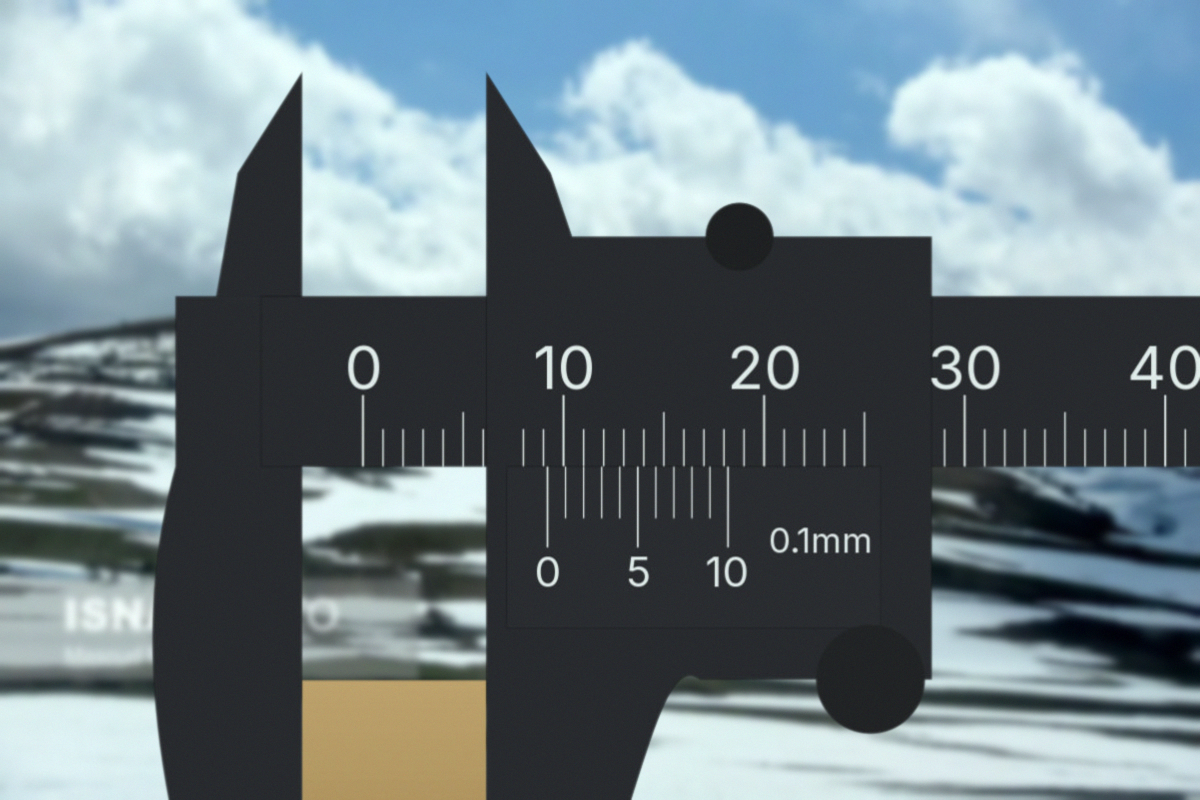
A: 9.2,mm
